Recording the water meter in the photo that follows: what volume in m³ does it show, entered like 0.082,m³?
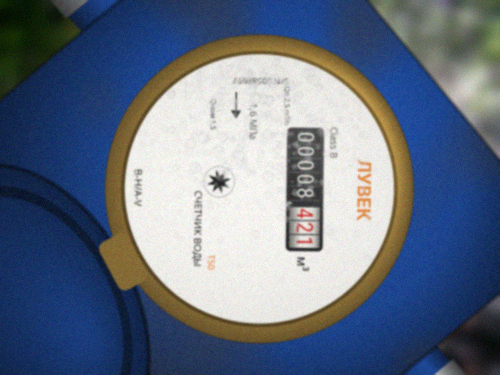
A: 8.421,m³
